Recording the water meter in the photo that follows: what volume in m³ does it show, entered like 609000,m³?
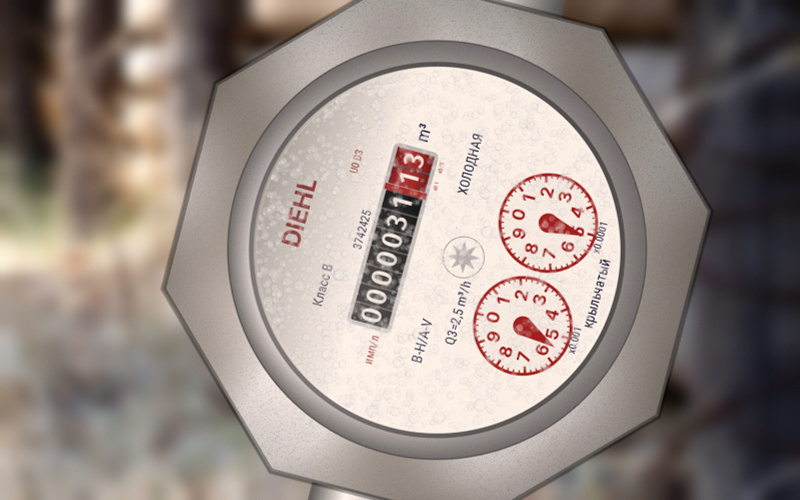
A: 31.1355,m³
